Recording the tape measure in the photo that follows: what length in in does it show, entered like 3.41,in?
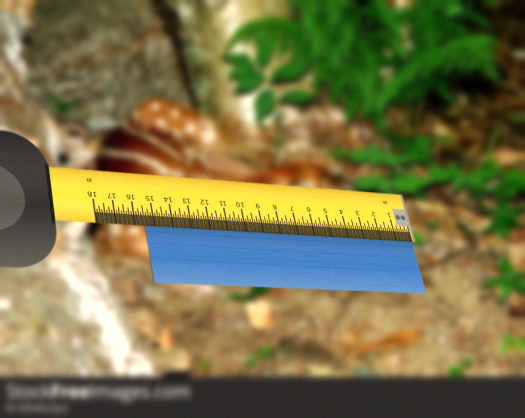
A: 15.5,in
